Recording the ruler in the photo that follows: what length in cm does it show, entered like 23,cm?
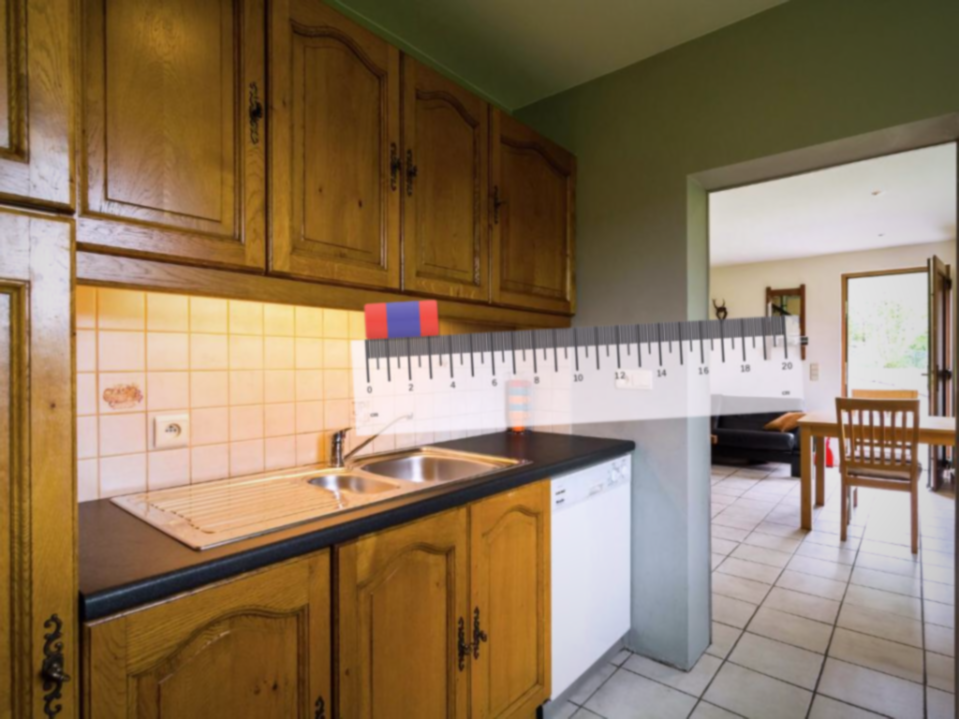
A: 3.5,cm
